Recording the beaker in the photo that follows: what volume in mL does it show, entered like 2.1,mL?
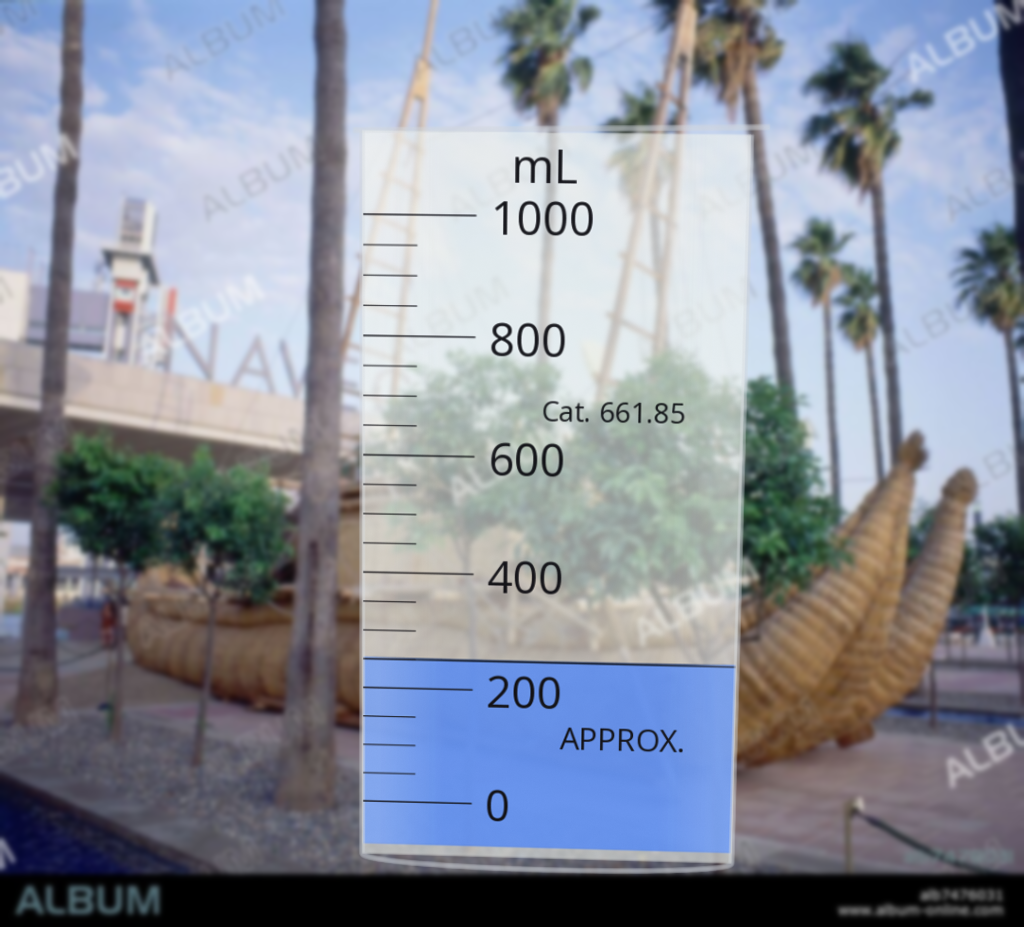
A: 250,mL
